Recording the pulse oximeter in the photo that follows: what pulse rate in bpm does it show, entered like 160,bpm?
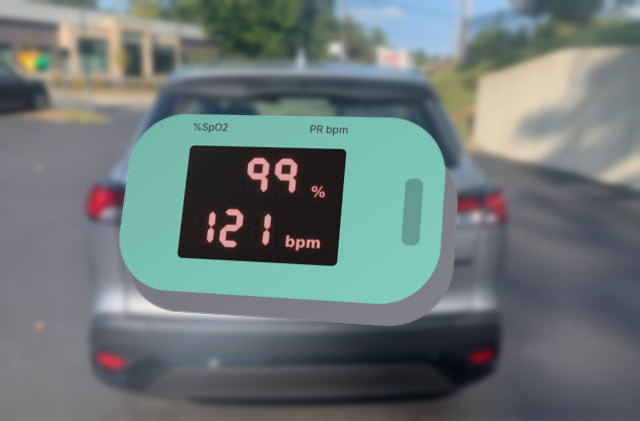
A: 121,bpm
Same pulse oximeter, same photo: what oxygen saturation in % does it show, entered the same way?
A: 99,%
